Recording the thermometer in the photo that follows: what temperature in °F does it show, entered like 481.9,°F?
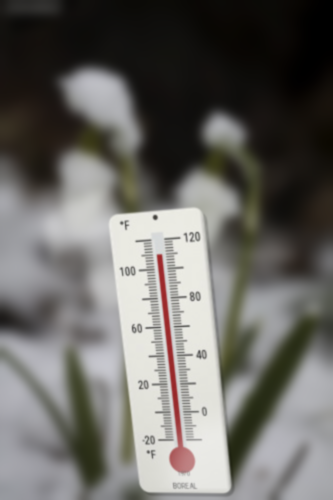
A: 110,°F
